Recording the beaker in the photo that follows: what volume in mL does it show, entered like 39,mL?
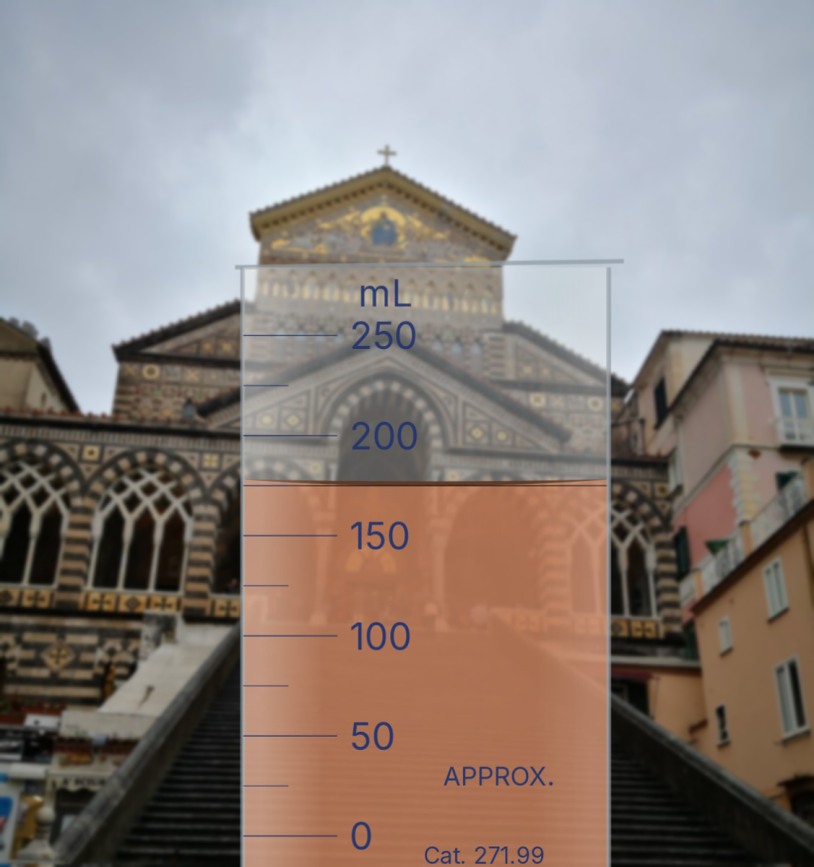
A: 175,mL
